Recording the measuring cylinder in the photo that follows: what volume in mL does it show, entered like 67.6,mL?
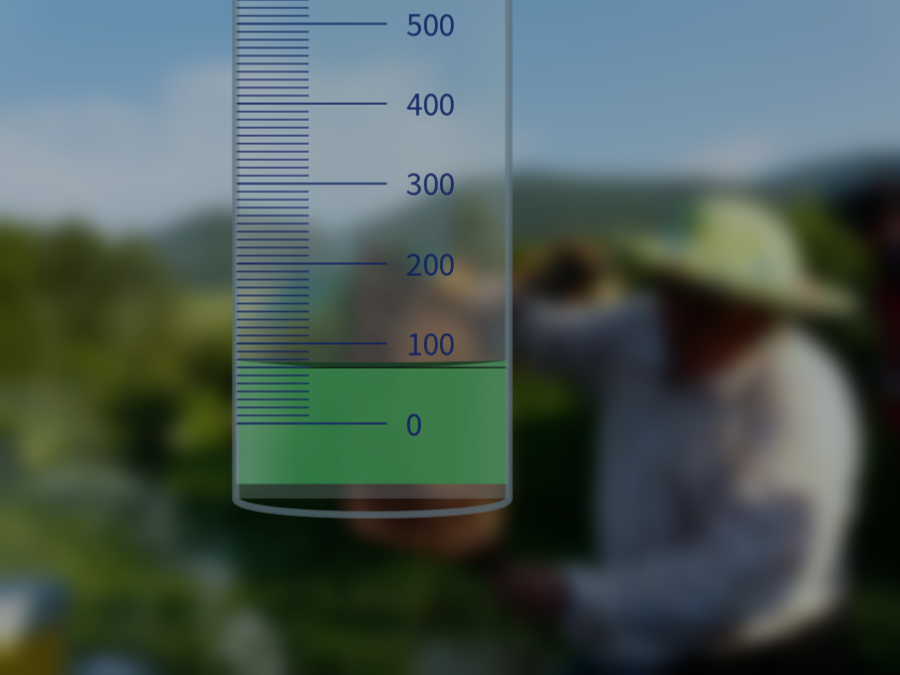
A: 70,mL
